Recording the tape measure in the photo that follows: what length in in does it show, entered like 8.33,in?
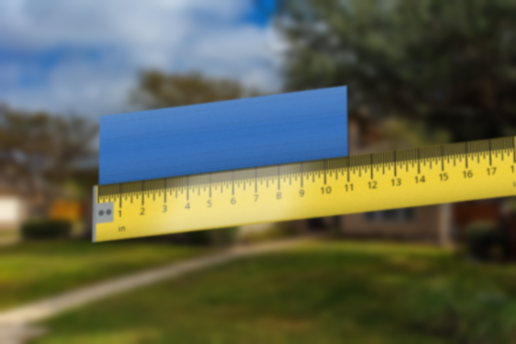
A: 11,in
